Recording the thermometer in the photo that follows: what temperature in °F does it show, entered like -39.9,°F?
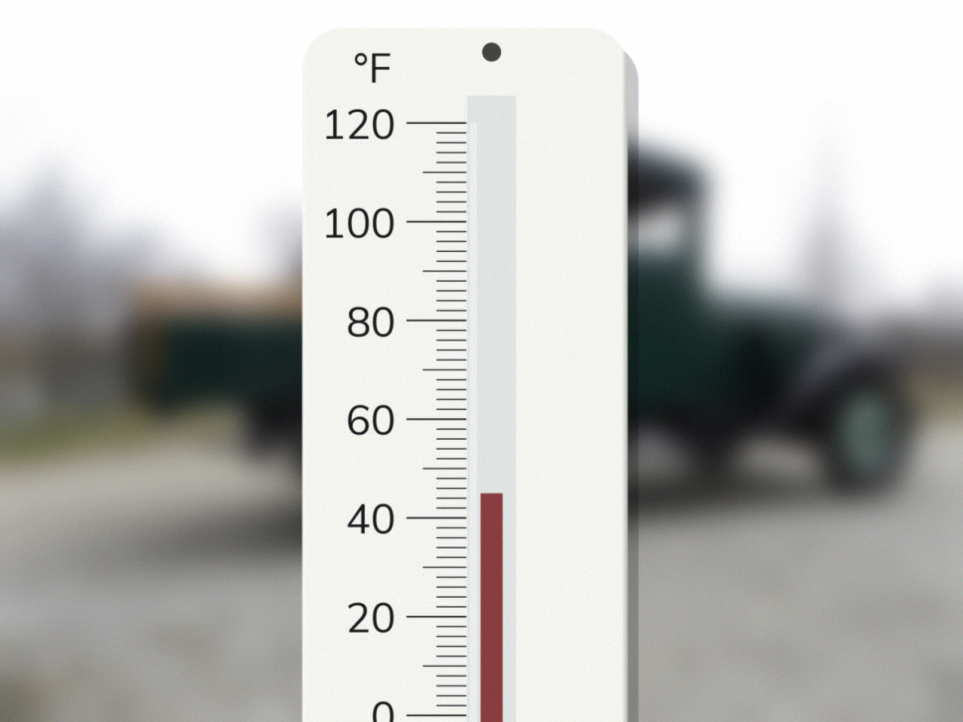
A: 45,°F
